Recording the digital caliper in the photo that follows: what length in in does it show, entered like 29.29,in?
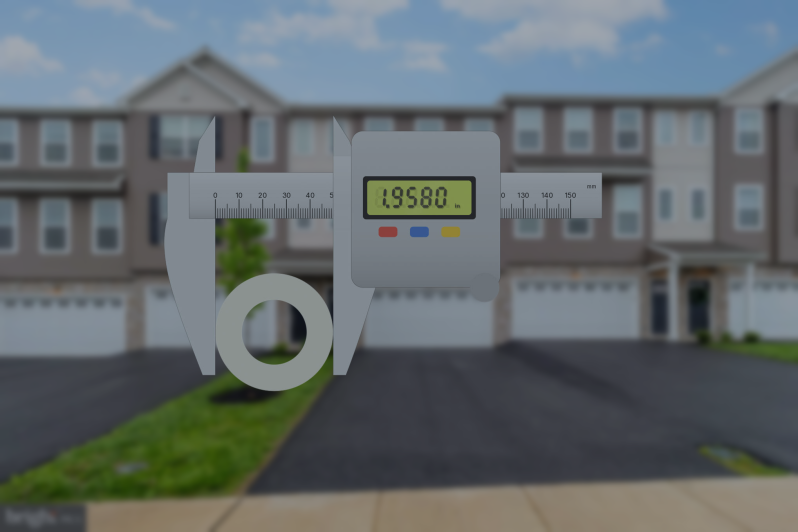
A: 1.9580,in
